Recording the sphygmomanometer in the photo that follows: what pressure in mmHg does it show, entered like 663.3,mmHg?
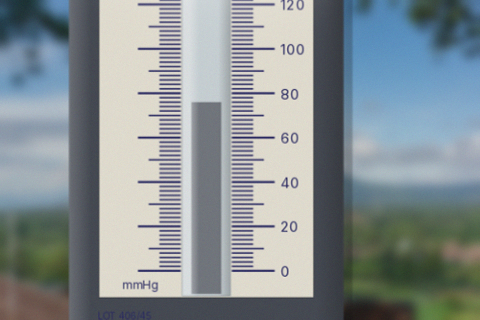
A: 76,mmHg
